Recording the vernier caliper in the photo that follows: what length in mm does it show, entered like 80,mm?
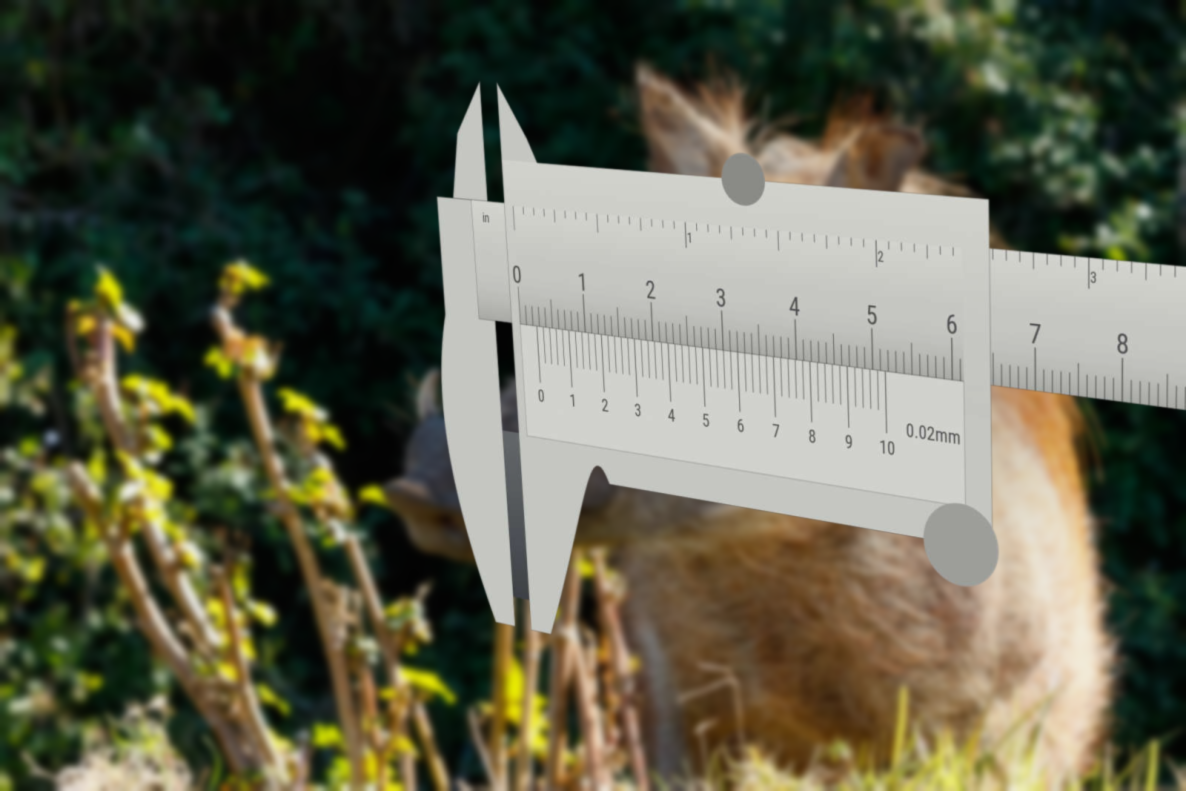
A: 2.6,mm
